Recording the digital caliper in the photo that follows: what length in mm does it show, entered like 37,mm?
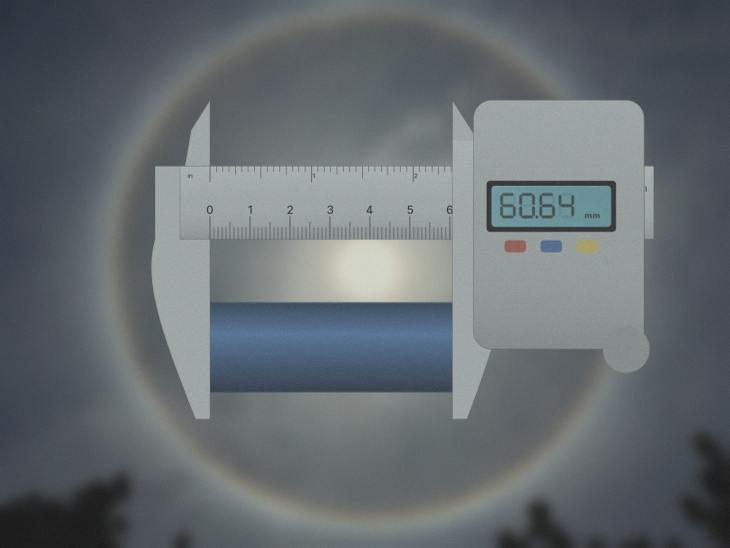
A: 60.64,mm
